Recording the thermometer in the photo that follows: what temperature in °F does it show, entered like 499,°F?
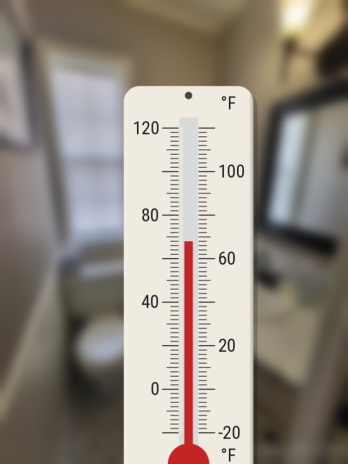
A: 68,°F
